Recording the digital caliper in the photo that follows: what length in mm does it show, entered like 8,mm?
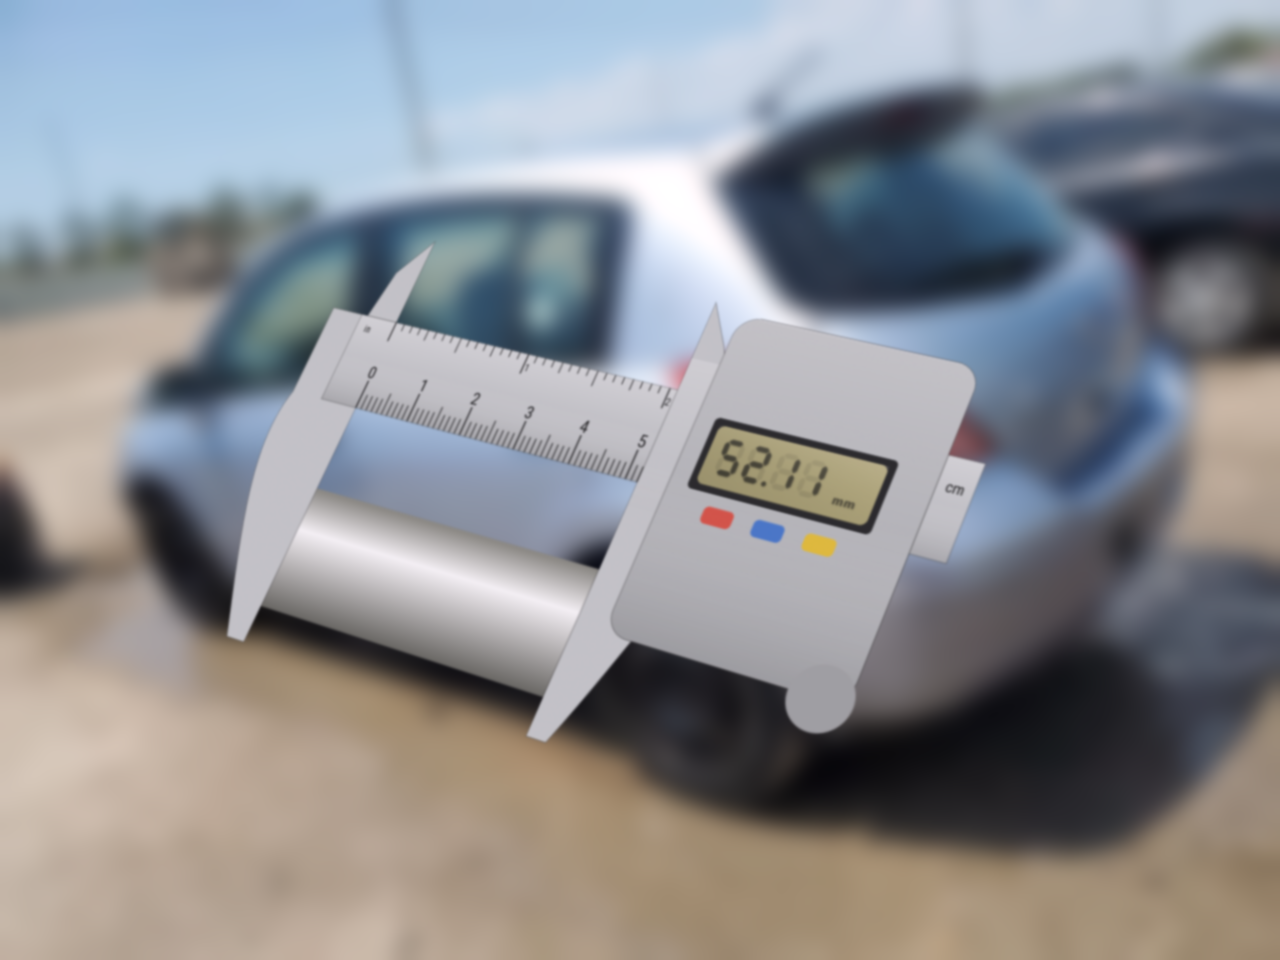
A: 52.11,mm
